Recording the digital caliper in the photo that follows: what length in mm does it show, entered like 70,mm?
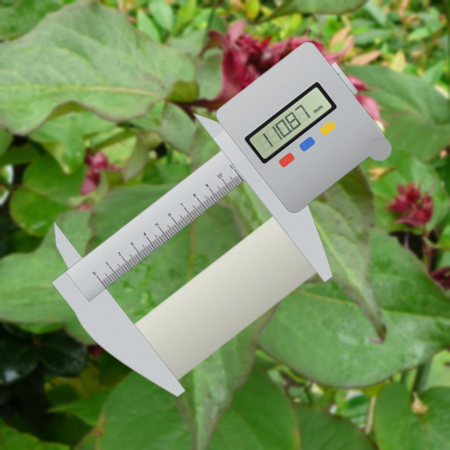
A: 110.87,mm
